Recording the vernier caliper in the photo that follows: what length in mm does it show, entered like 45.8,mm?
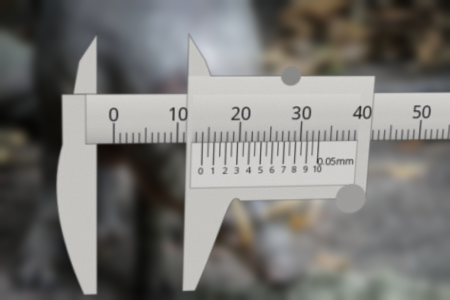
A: 14.0,mm
